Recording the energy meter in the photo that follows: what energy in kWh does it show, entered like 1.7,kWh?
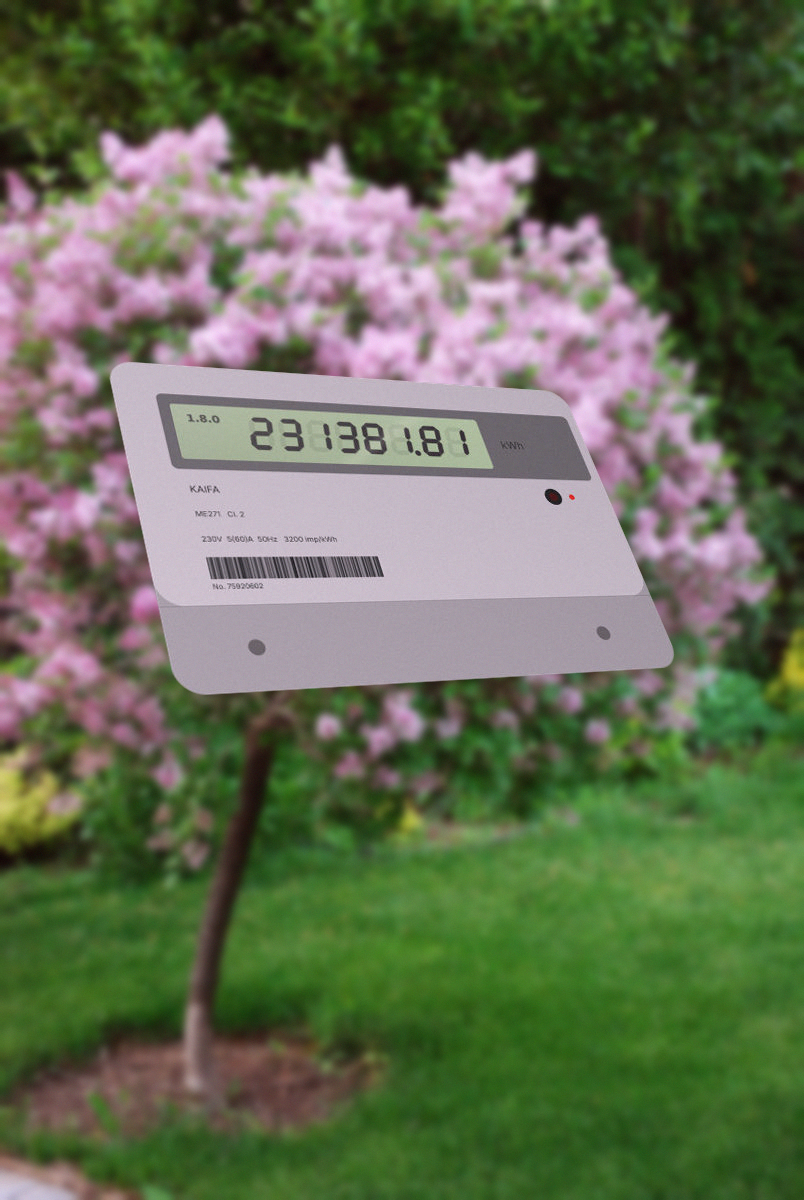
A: 231381.81,kWh
